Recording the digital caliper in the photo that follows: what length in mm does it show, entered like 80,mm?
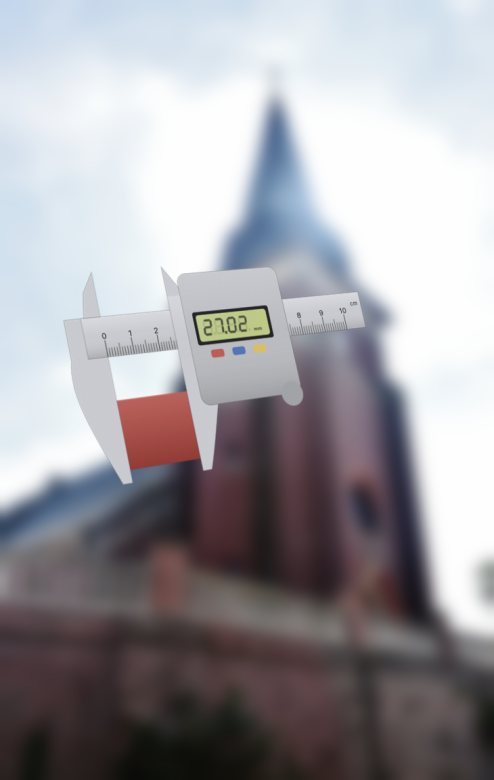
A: 27.02,mm
